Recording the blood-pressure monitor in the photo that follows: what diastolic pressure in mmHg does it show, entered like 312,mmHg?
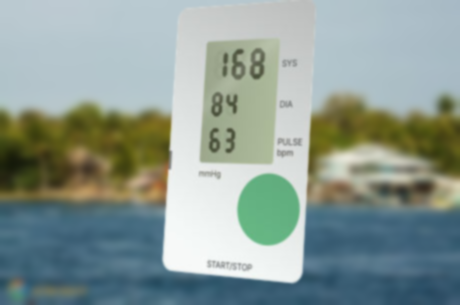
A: 84,mmHg
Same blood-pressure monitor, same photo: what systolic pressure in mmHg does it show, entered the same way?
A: 168,mmHg
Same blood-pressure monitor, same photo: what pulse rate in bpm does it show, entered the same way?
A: 63,bpm
